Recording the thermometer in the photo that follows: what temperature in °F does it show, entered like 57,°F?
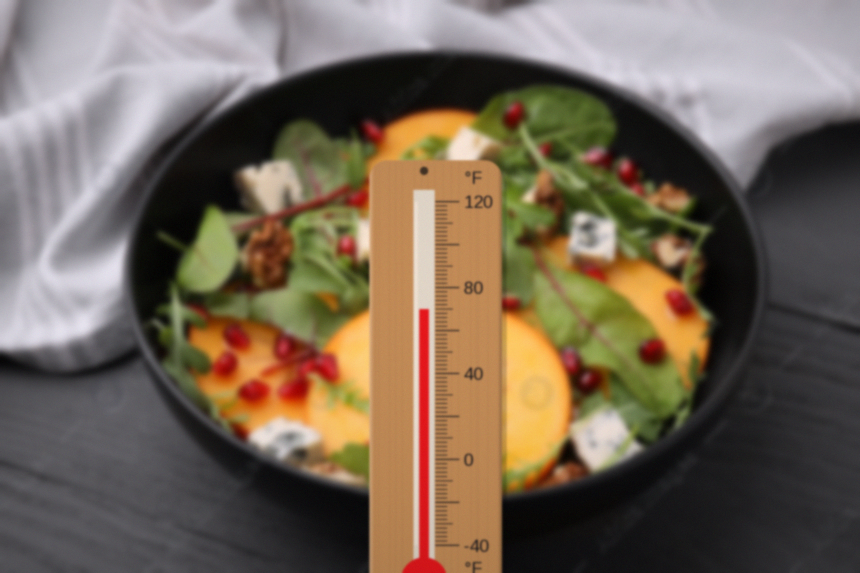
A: 70,°F
